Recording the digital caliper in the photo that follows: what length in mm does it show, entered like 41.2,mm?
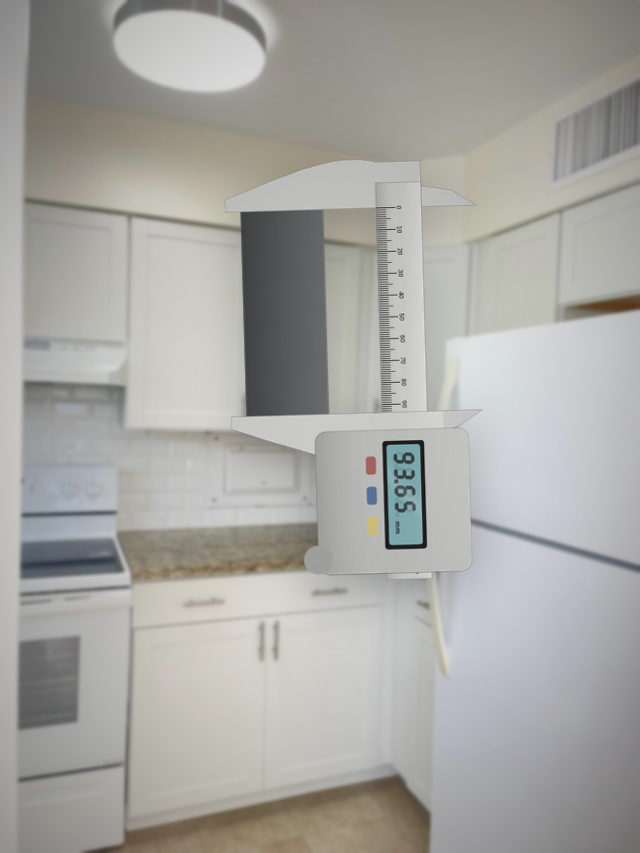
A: 93.65,mm
